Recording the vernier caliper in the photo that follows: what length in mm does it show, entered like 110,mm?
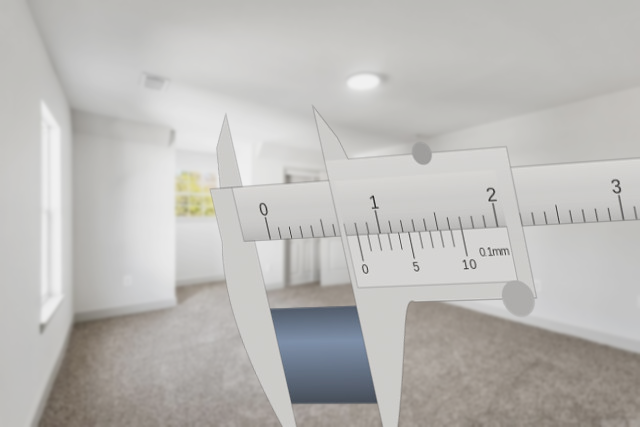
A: 8.0,mm
